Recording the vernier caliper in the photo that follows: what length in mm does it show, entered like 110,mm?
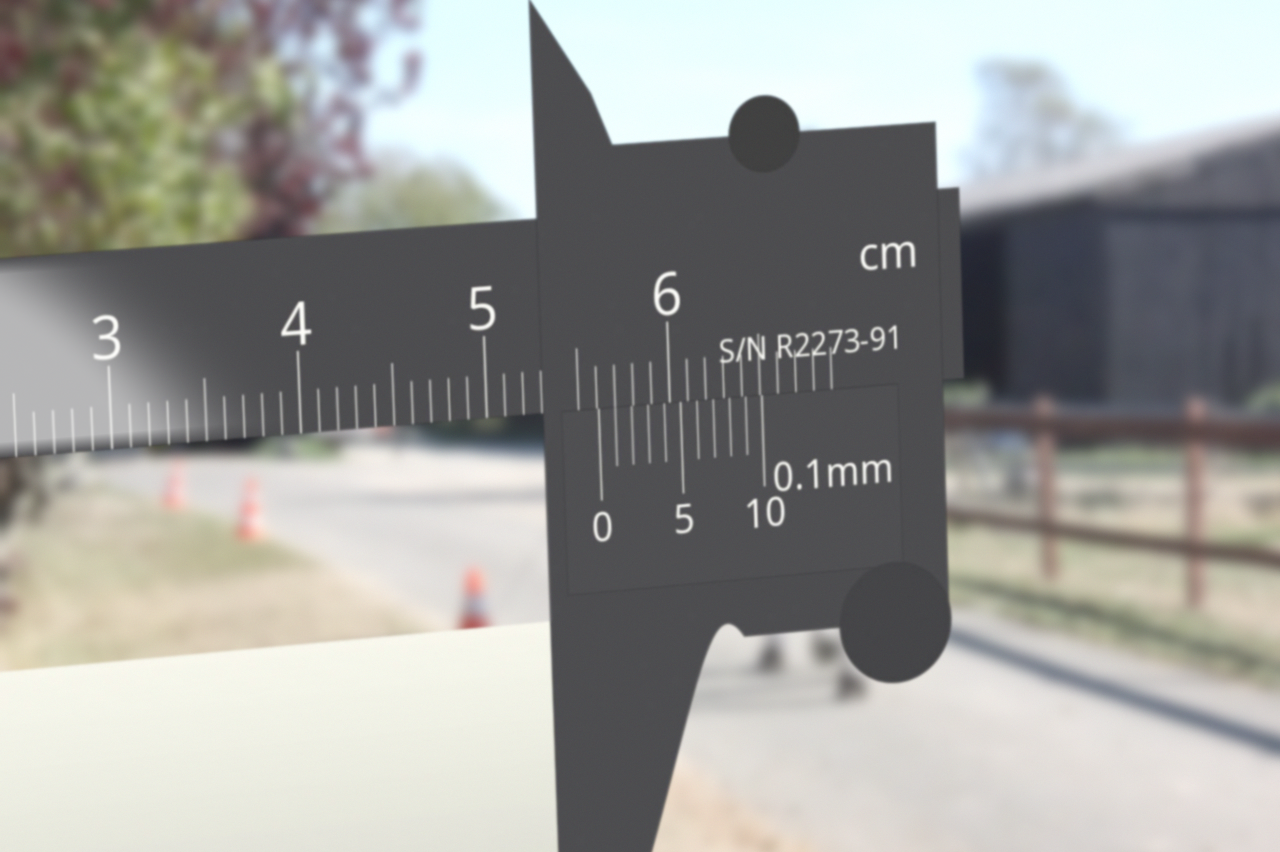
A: 56.1,mm
